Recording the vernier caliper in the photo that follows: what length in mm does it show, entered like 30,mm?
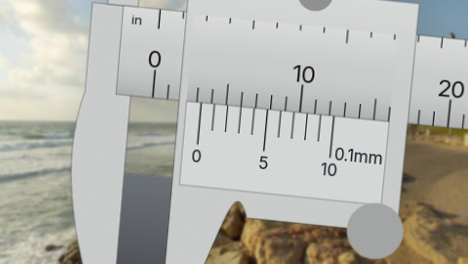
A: 3.3,mm
